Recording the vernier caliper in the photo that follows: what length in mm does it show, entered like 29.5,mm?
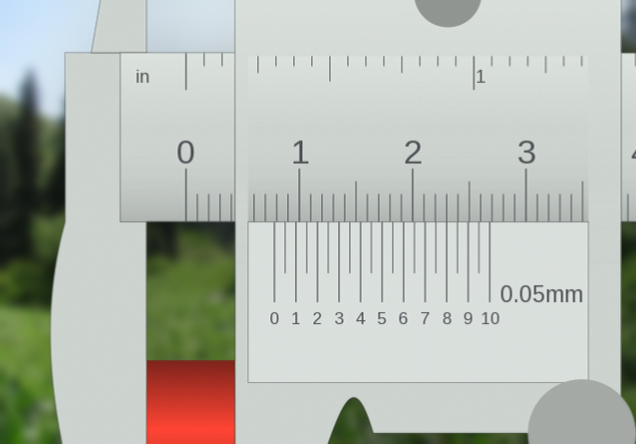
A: 7.8,mm
